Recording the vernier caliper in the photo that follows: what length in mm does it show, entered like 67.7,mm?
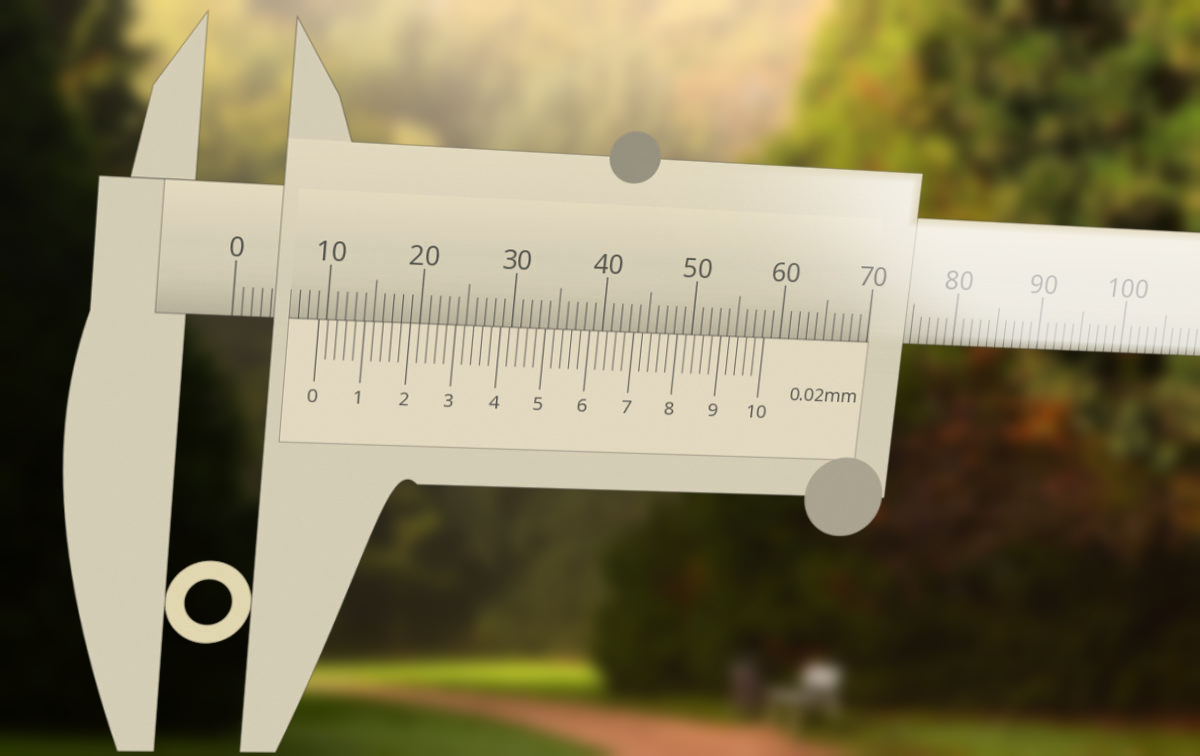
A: 9.2,mm
